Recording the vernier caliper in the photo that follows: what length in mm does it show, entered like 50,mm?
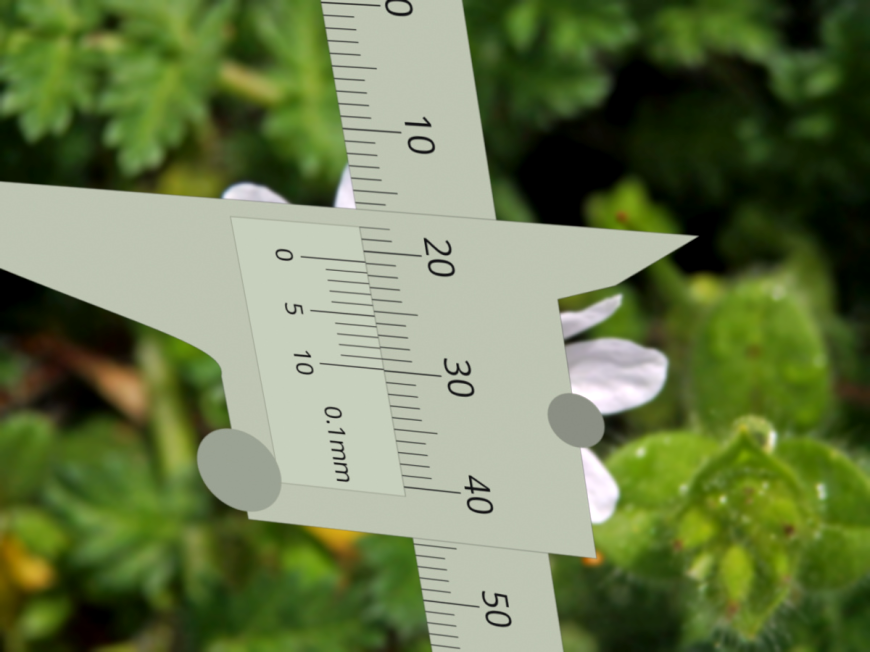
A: 20.9,mm
